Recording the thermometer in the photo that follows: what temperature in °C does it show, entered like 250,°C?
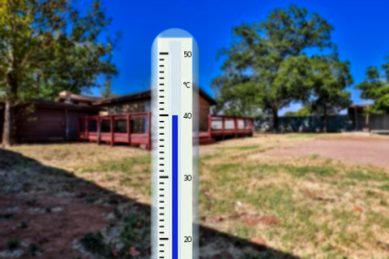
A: 40,°C
